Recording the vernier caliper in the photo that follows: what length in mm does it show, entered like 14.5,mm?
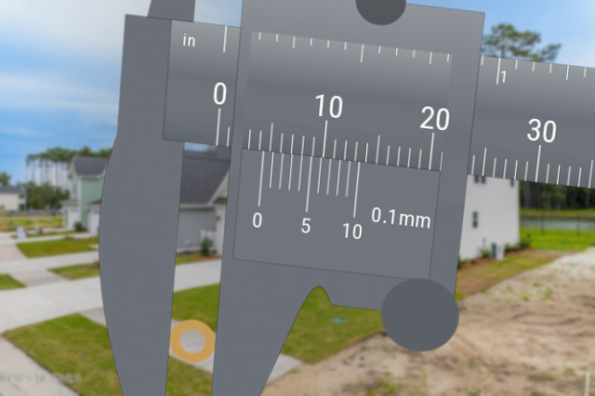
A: 4.4,mm
